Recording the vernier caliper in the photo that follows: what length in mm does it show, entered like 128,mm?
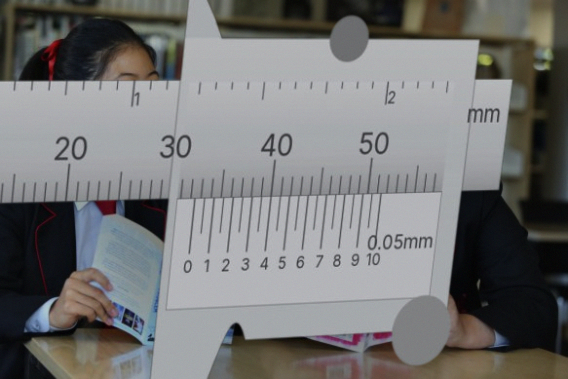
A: 32.4,mm
